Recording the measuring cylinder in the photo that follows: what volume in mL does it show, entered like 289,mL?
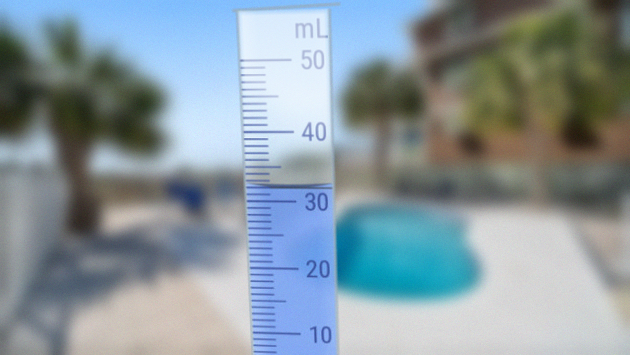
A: 32,mL
